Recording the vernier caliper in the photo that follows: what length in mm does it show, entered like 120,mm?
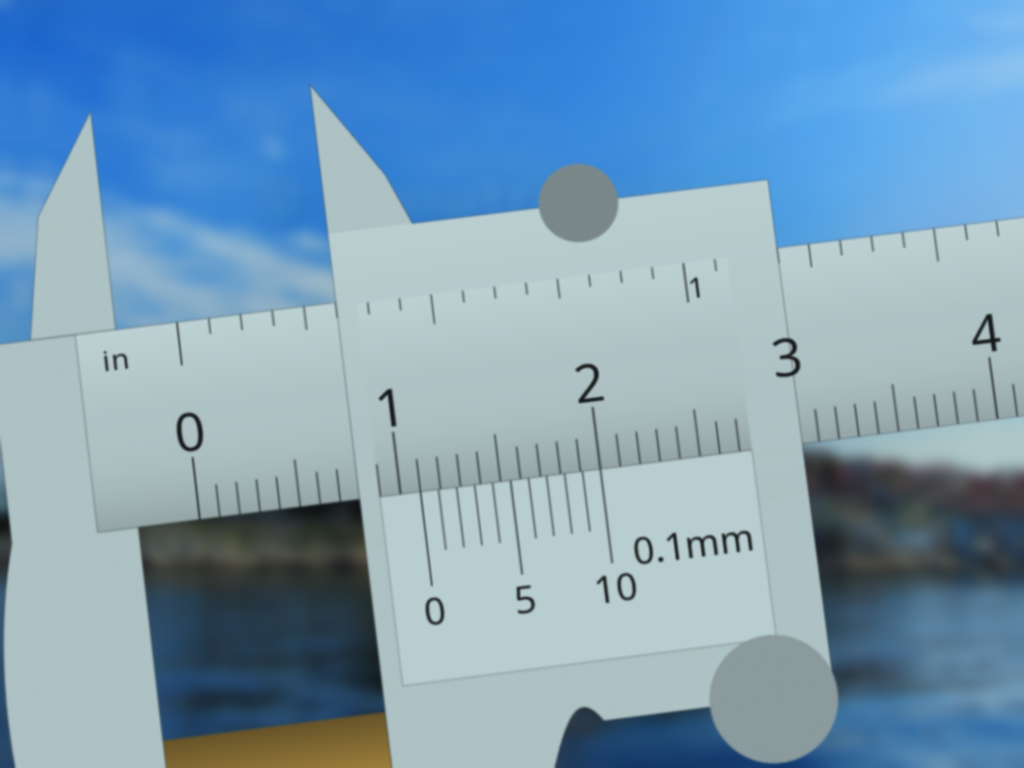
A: 11.0,mm
